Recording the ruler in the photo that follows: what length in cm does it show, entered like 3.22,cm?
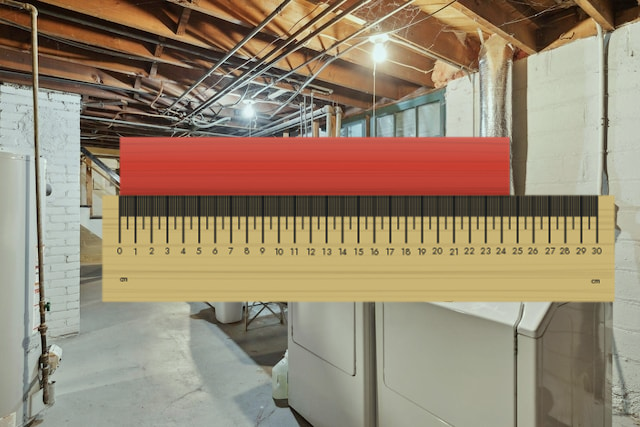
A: 24.5,cm
